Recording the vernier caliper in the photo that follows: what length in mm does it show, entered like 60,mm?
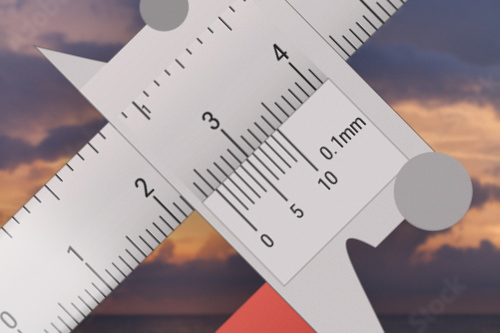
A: 25.2,mm
